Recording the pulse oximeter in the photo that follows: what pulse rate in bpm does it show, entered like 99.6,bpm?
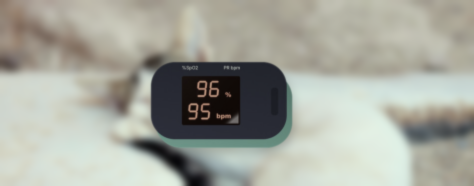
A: 95,bpm
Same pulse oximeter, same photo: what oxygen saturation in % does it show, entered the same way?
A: 96,%
